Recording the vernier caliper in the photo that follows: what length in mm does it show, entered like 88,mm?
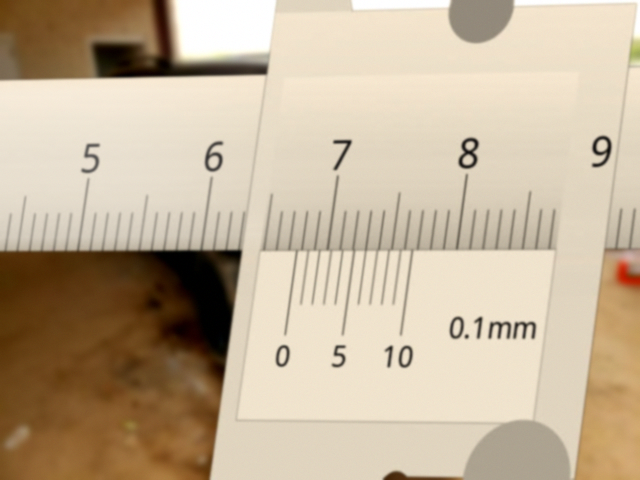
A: 67.6,mm
